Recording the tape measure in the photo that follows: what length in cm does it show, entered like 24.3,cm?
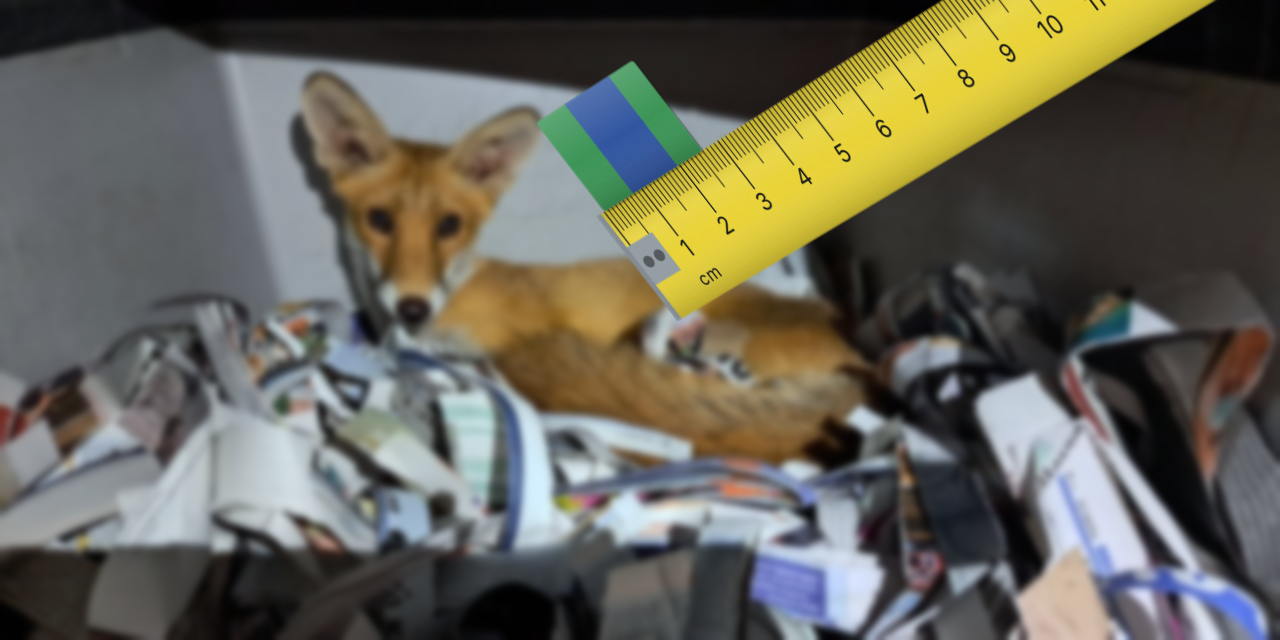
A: 2.6,cm
